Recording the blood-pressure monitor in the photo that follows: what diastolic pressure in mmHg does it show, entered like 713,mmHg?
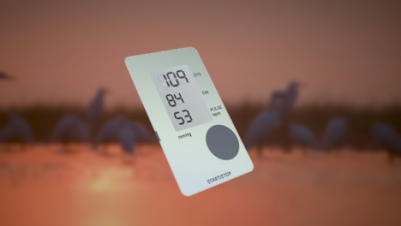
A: 84,mmHg
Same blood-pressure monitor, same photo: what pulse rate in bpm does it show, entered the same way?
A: 53,bpm
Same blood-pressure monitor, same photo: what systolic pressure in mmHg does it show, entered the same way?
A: 109,mmHg
